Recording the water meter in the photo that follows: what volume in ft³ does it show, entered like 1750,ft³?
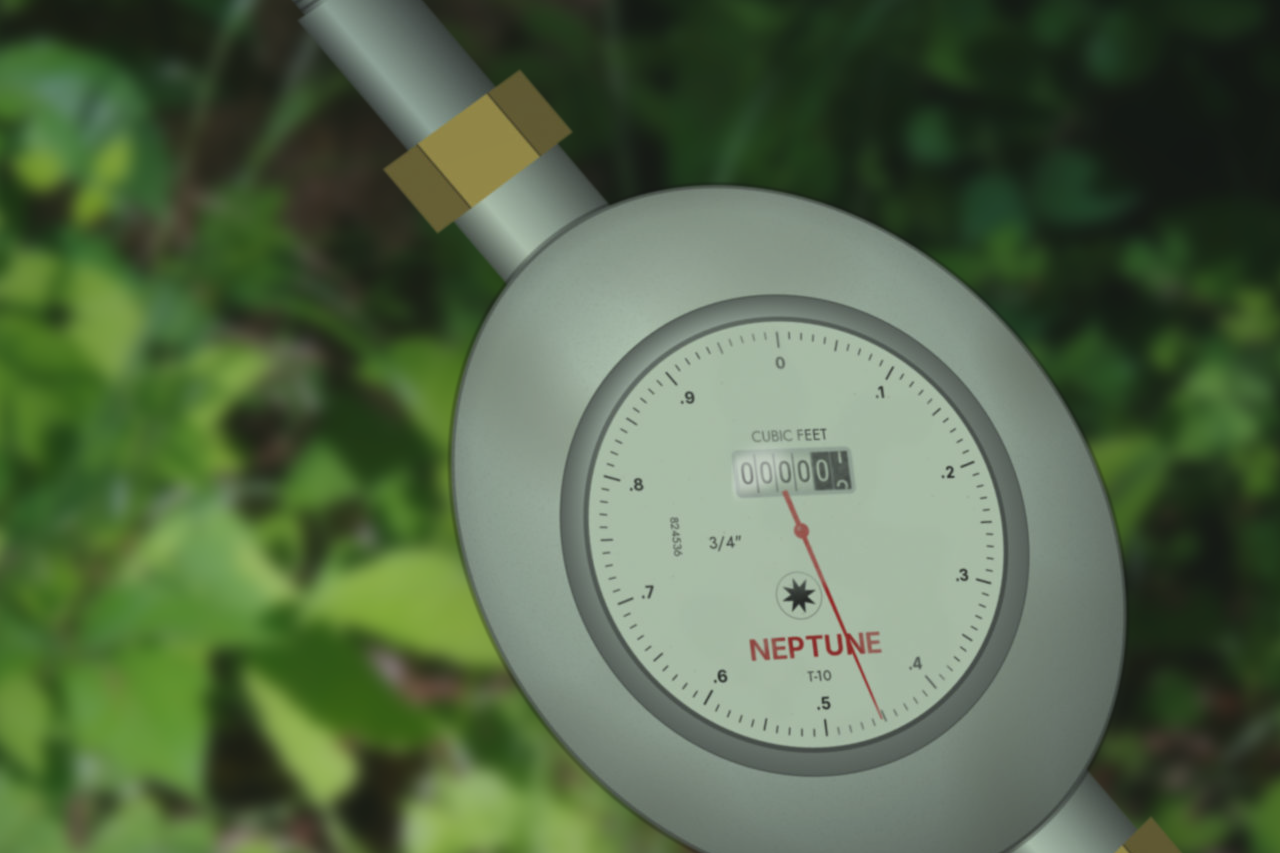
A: 1.45,ft³
